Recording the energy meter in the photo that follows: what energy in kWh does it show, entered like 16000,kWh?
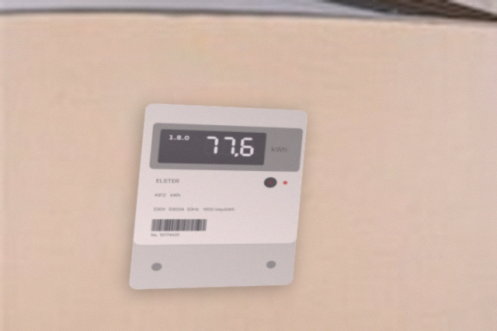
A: 77.6,kWh
